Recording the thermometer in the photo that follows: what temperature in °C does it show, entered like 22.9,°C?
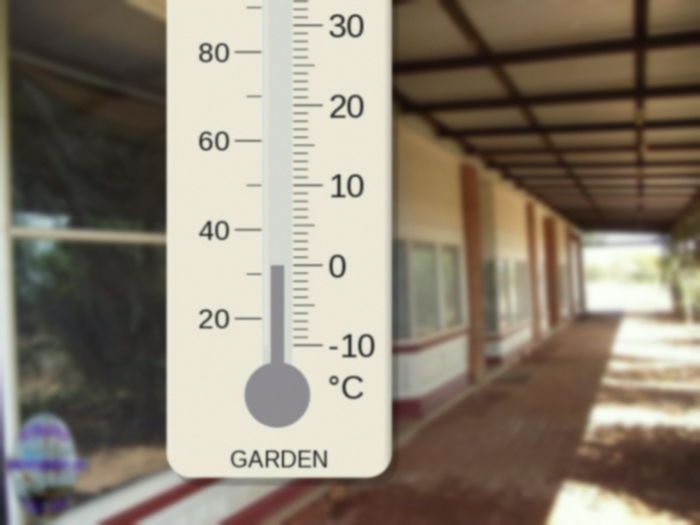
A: 0,°C
